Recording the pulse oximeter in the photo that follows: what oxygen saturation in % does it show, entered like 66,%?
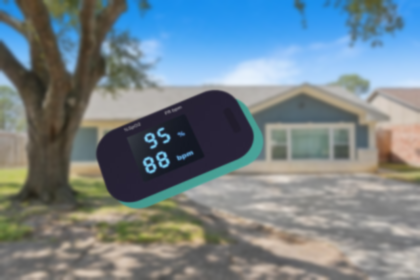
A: 95,%
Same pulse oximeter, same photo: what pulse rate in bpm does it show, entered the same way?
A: 88,bpm
